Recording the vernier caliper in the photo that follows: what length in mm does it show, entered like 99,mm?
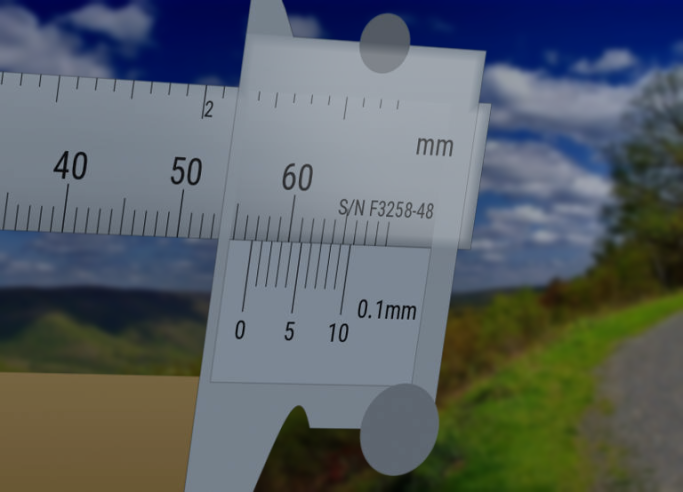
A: 56.7,mm
